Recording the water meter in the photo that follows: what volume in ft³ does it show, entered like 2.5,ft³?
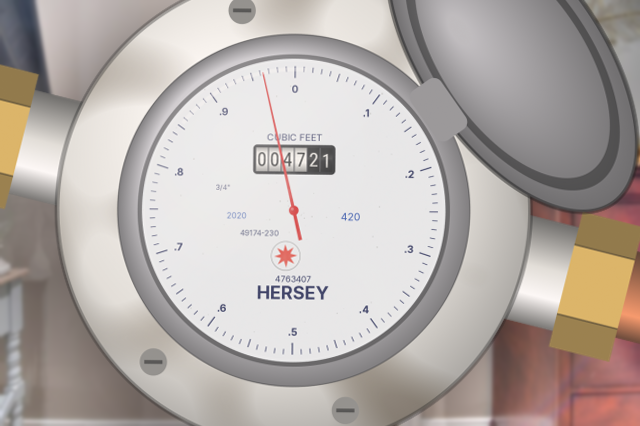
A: 4720.96,ft³
